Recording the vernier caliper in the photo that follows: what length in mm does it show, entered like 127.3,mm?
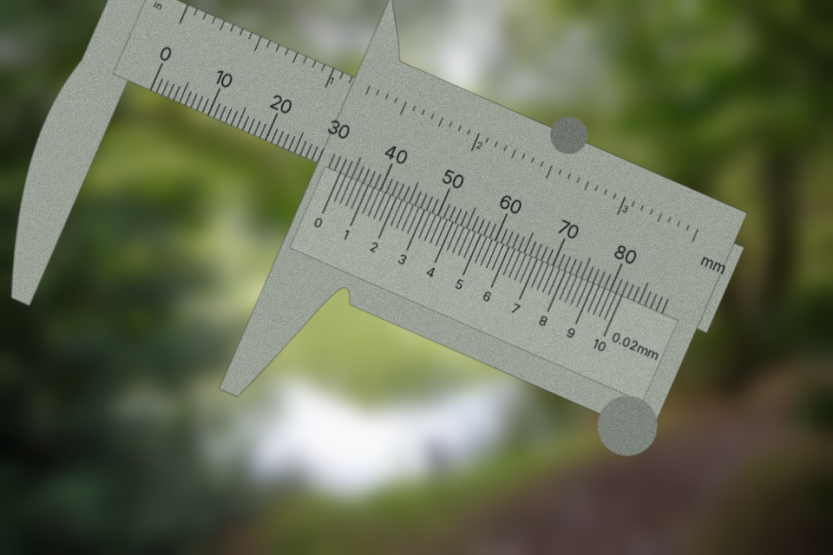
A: 33.0,mm
